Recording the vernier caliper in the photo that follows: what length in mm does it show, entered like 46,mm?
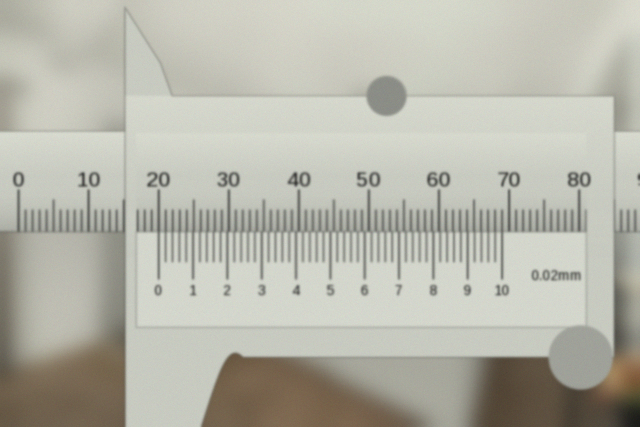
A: 20.0,mm
